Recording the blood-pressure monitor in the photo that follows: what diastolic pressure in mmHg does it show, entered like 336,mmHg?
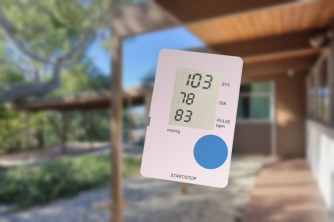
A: 78,mmHg
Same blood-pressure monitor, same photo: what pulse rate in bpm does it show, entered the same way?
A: 83,bpm
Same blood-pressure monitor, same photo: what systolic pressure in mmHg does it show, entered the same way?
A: 103,mmHg
